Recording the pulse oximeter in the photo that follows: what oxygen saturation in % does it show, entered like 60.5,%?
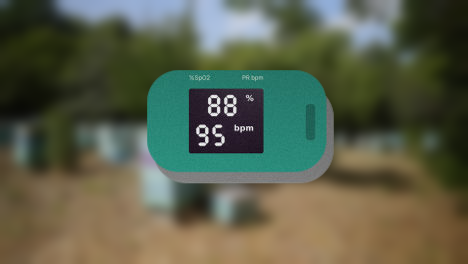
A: 88,%
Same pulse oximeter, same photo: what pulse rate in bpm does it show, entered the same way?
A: 95,bpm
